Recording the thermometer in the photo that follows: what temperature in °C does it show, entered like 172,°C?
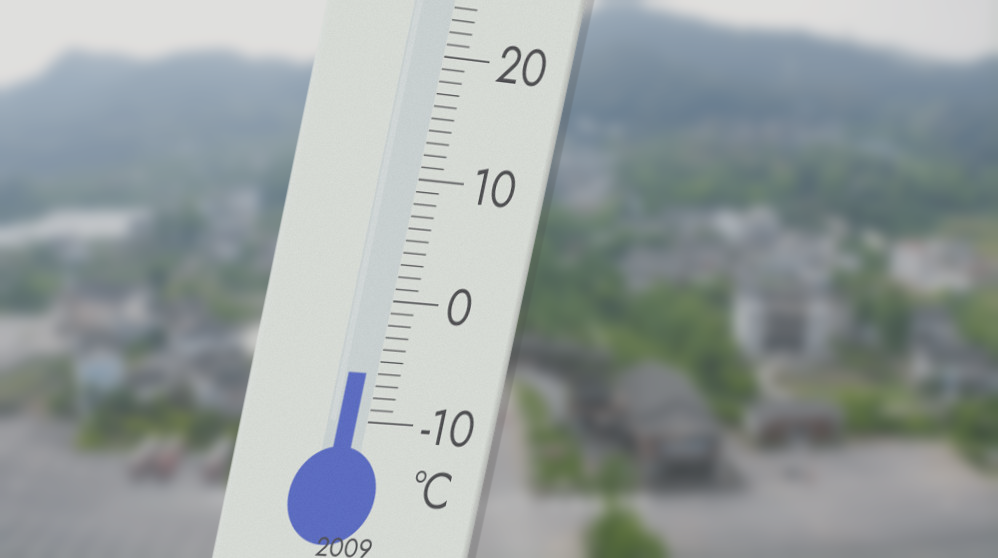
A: -6,°C
